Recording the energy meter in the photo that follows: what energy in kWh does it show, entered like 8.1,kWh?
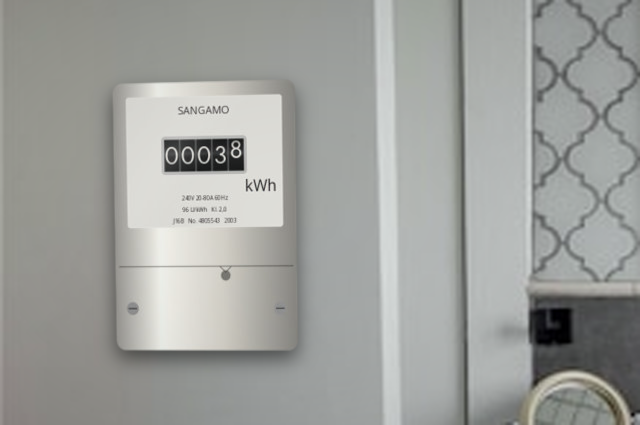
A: 38,kWh
